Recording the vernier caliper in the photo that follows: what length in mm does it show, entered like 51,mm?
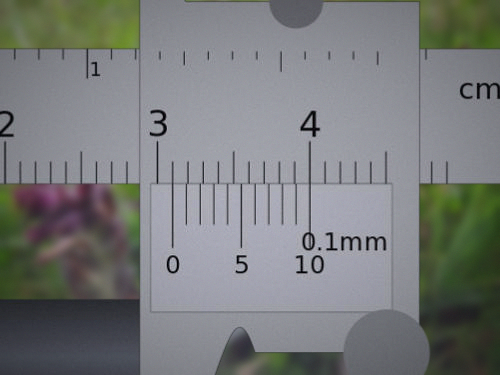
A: 31.0,mm
